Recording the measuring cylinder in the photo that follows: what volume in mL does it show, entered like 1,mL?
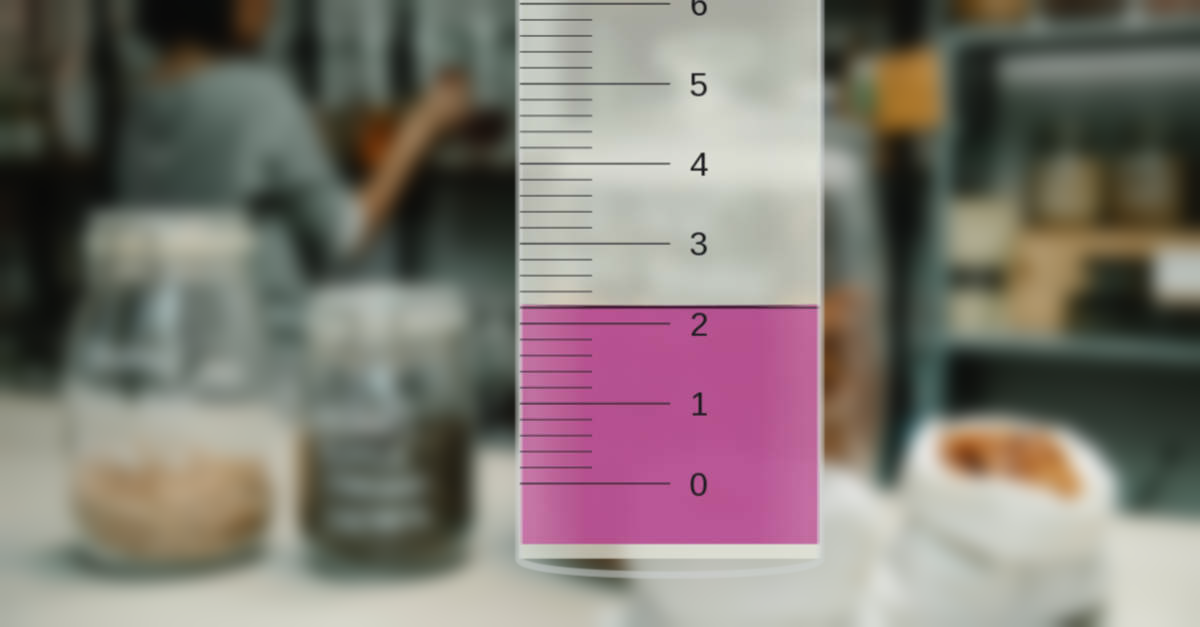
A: 2.2,mL
